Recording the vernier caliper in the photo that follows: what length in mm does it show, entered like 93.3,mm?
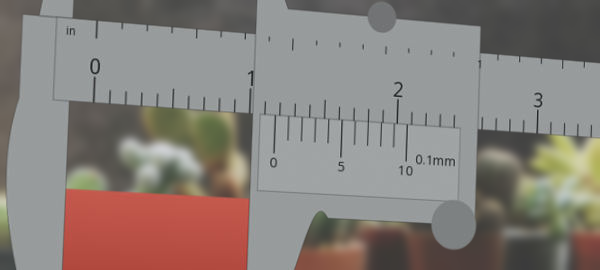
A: 11.7,mm
